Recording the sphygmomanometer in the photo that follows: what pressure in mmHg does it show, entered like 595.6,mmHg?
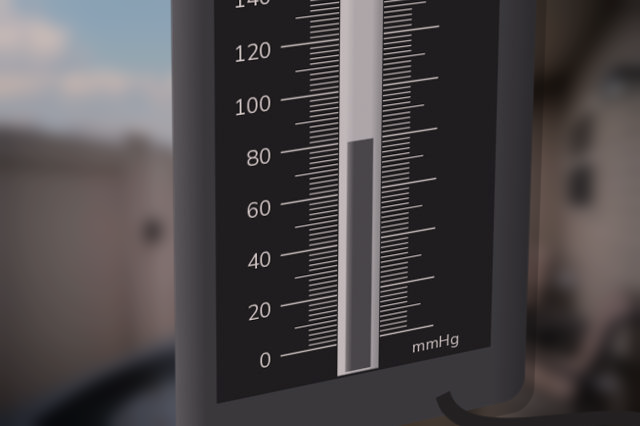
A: 80,mmHg
